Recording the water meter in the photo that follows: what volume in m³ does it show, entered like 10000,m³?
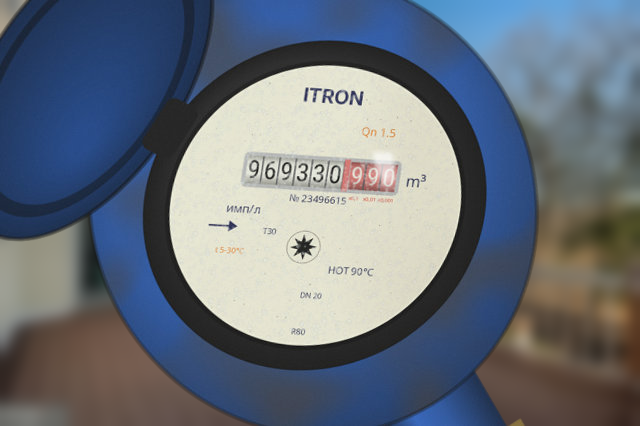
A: 969330.990,m³
